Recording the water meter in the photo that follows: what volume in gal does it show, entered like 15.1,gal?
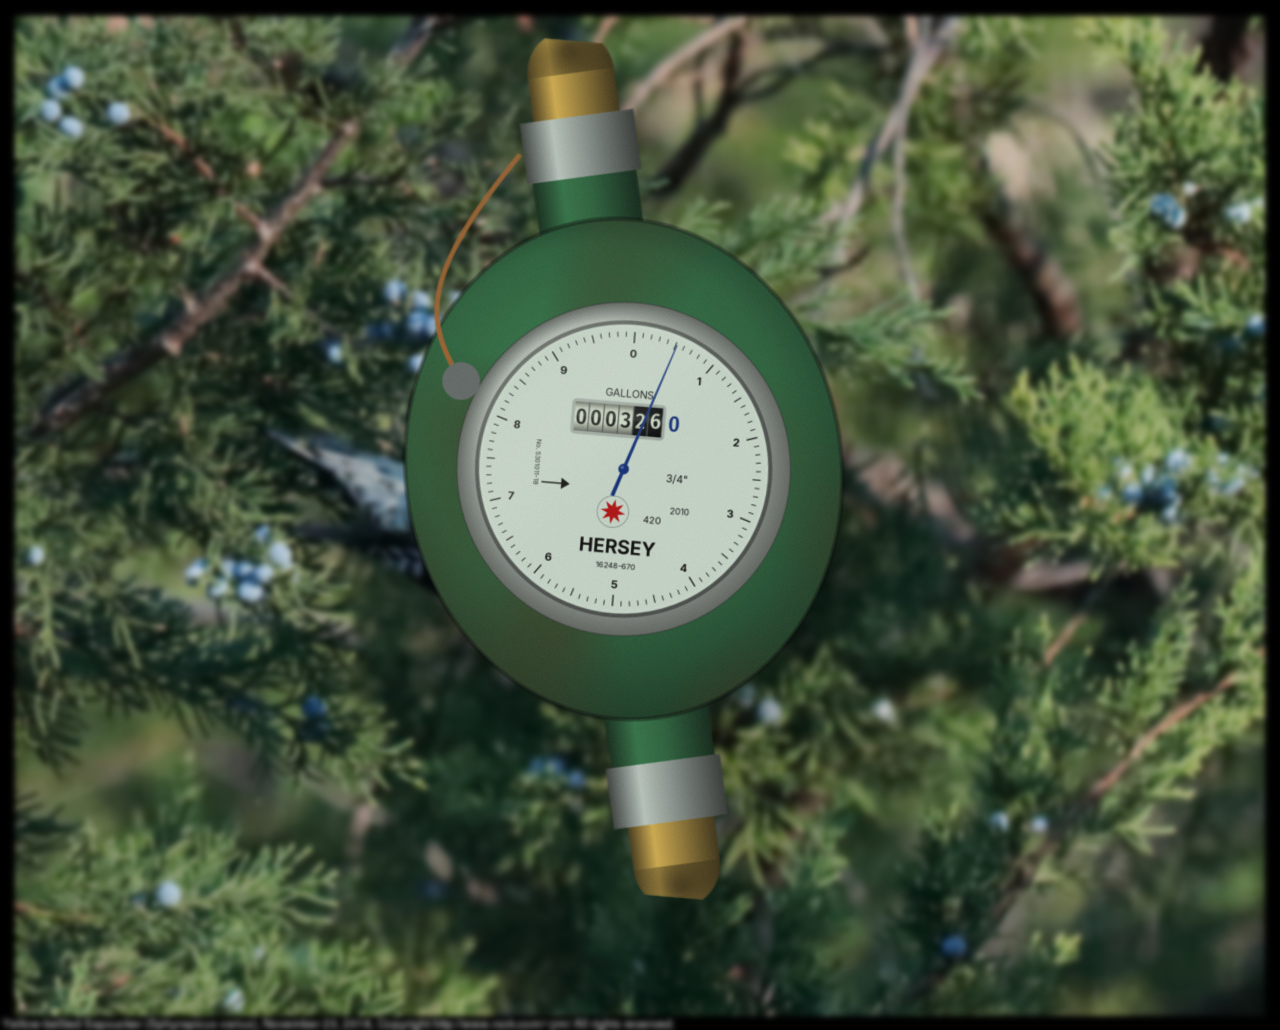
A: 3260.5,gal
